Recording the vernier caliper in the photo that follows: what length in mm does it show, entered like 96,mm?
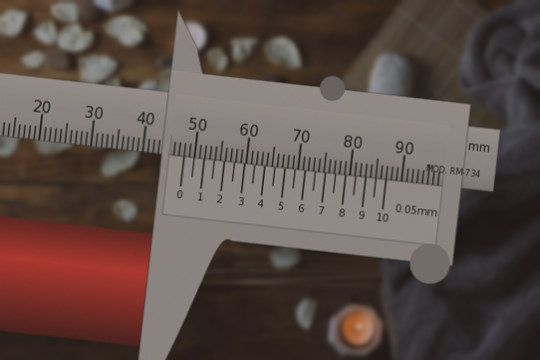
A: 48.0,mm
